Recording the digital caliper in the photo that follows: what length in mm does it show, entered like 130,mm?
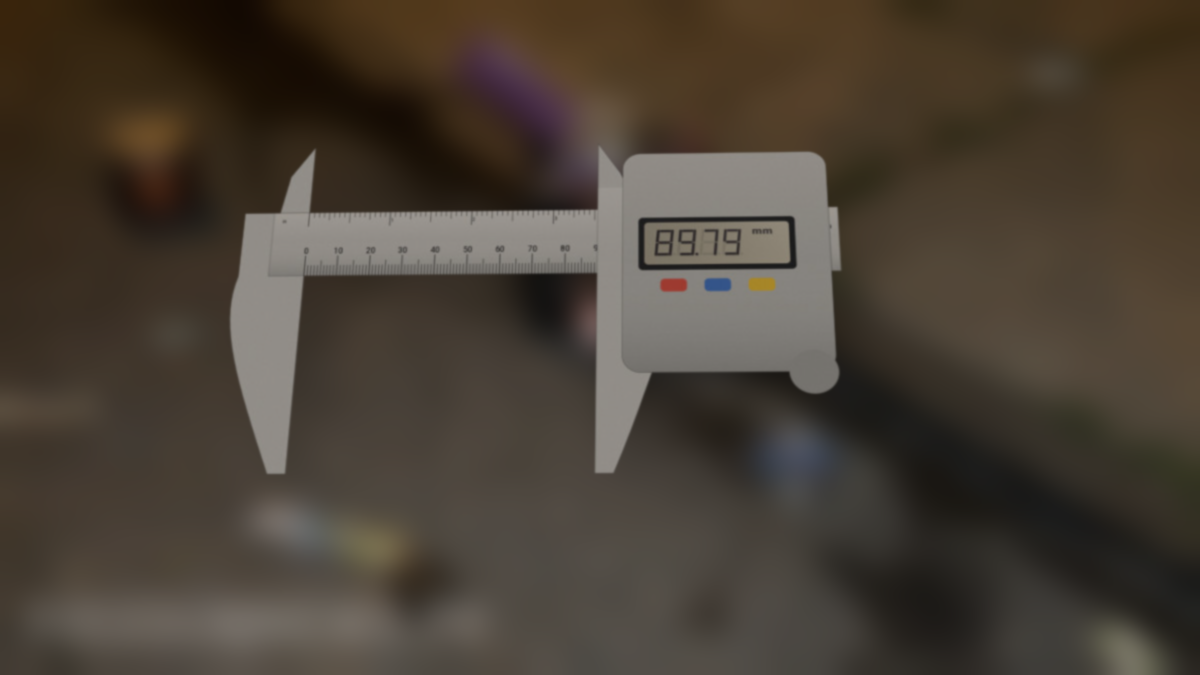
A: 89.79,mm
